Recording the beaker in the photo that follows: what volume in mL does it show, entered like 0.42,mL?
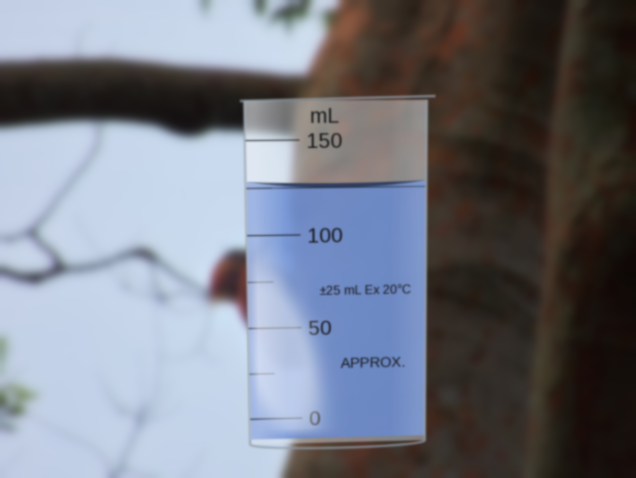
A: 125,mL
